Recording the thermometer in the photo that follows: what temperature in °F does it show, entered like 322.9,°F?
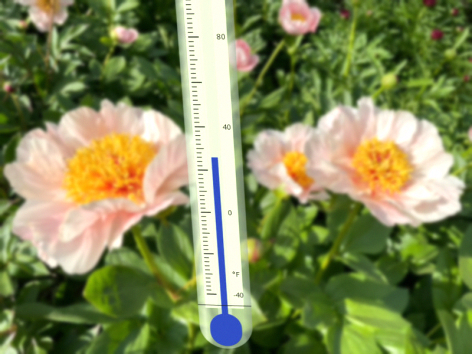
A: 26,°F
